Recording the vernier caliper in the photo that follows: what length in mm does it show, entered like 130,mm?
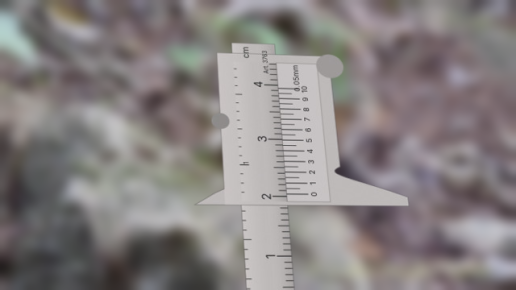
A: 20.4,mm
